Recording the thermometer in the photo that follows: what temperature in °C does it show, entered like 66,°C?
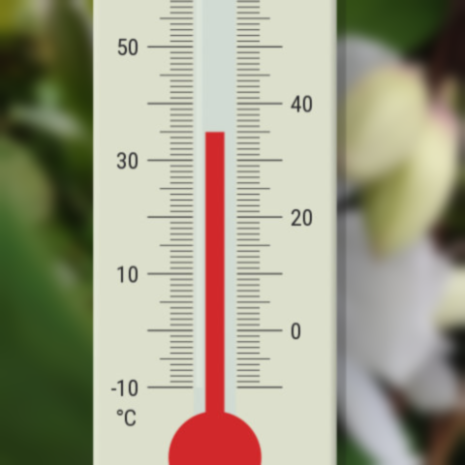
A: 35,°C
